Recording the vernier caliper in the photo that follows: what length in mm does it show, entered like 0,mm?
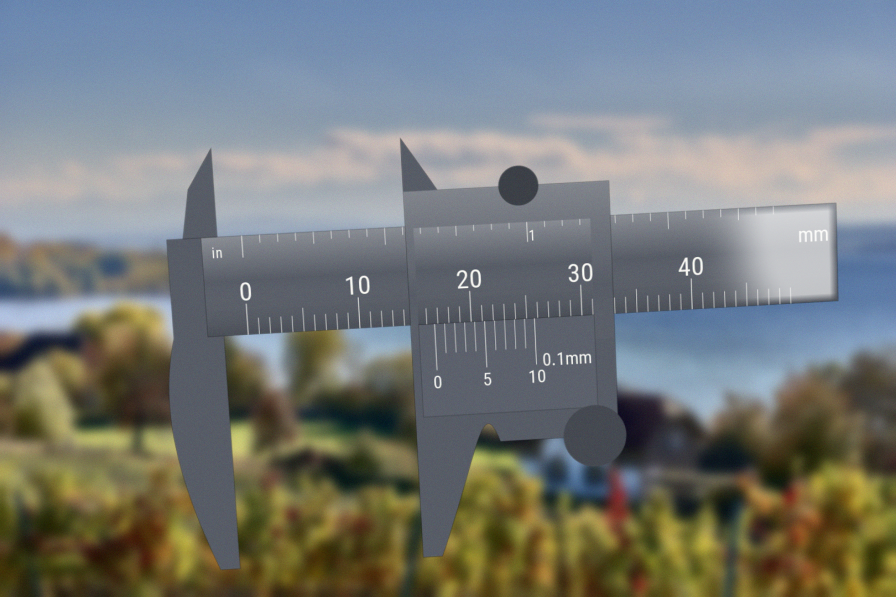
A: 16.7,mm
